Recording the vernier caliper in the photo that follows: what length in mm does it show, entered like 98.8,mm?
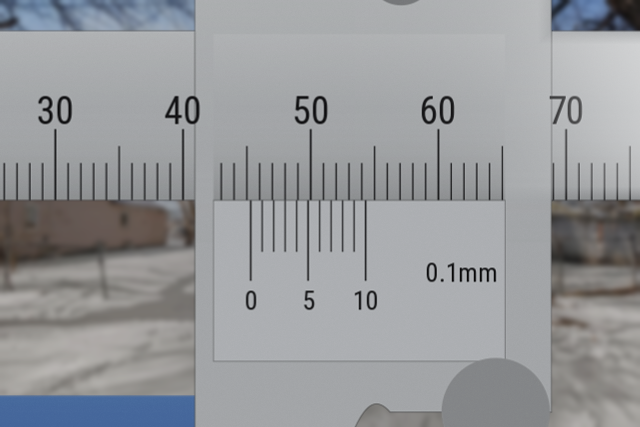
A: 45.3,mm
